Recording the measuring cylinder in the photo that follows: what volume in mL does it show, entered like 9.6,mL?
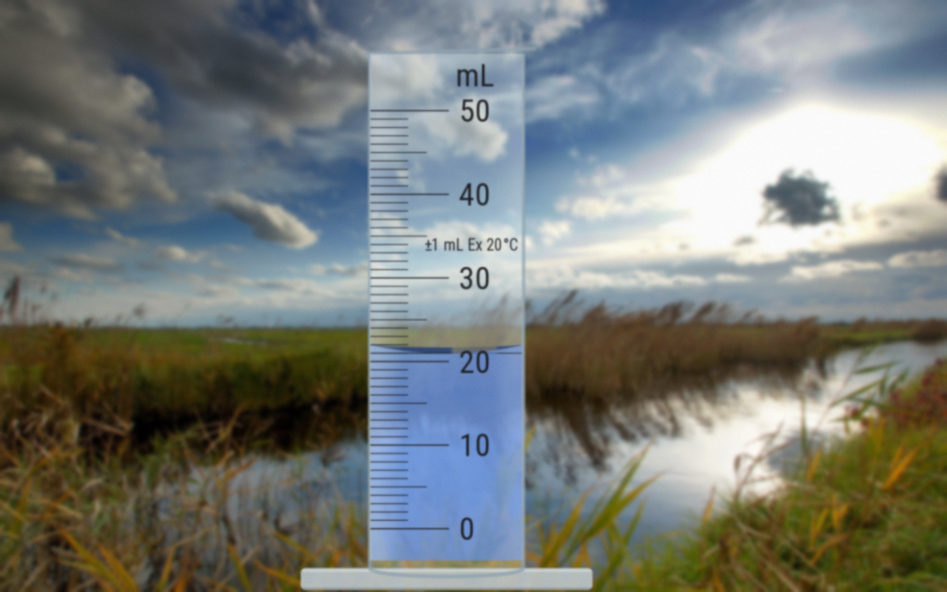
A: 21,mL
